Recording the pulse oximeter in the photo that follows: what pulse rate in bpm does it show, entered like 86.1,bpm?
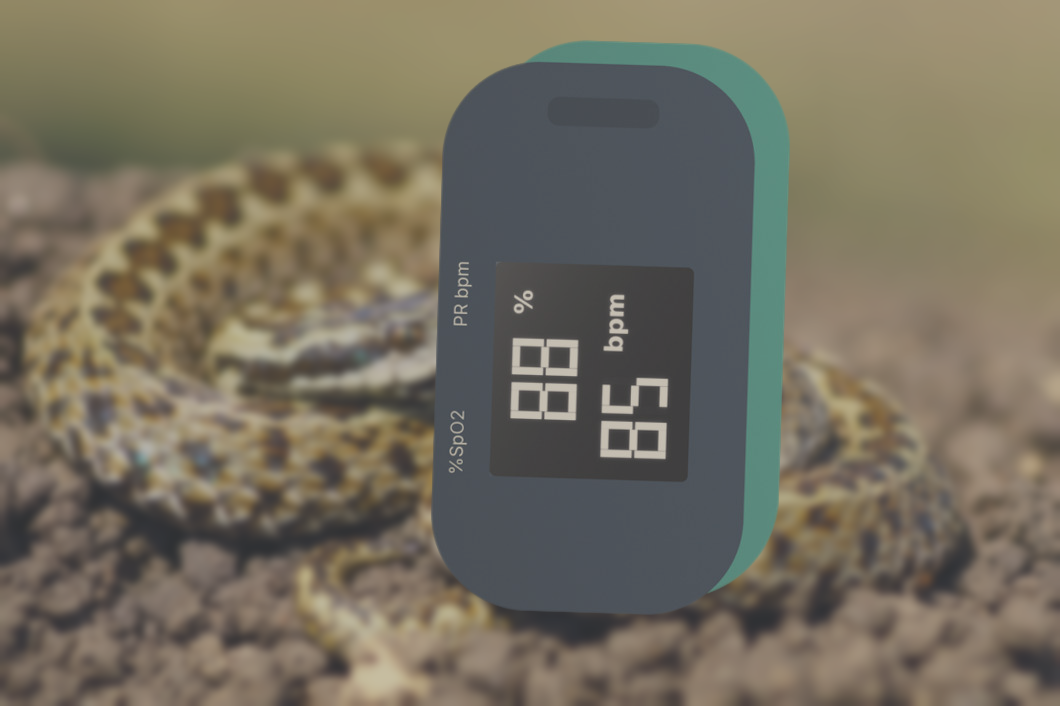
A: 85,bpm
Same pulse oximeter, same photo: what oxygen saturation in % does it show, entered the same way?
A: 88,%
